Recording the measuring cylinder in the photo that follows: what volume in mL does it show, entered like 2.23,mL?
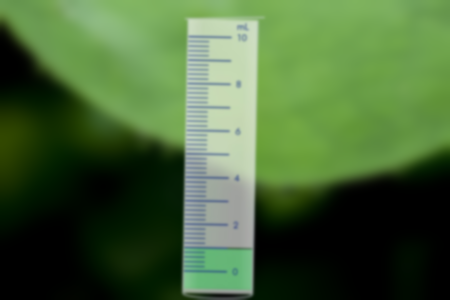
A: 1,mL
